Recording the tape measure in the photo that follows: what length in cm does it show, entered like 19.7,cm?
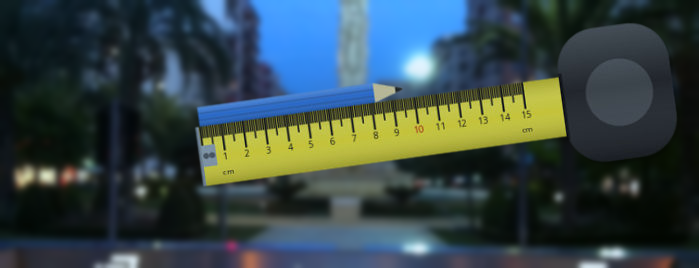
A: 9.5,cm
